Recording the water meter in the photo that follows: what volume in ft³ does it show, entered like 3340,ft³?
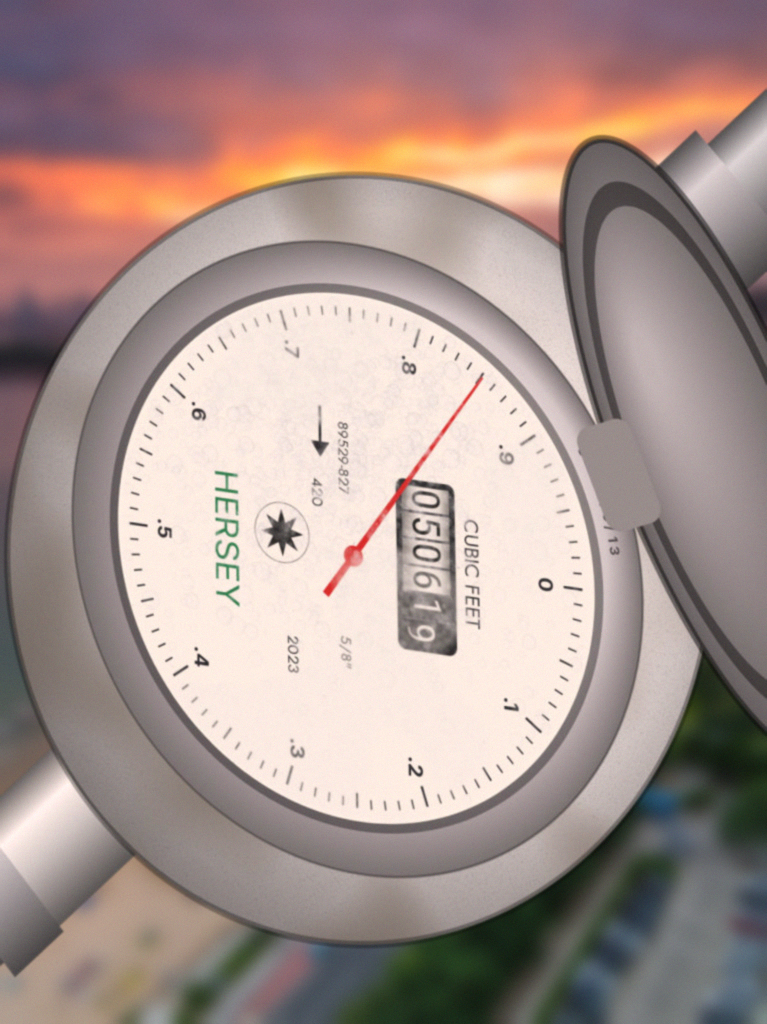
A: 50618.85,ft³
